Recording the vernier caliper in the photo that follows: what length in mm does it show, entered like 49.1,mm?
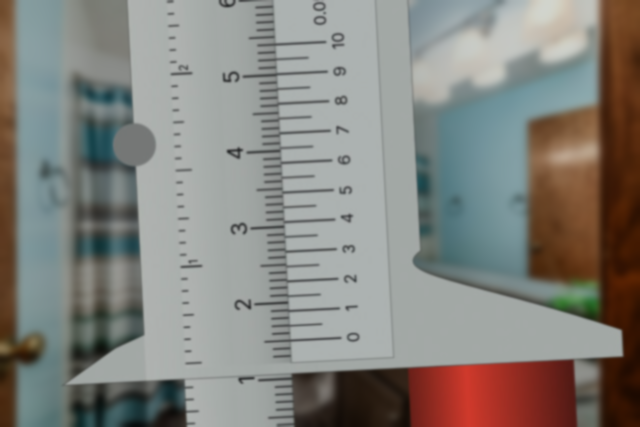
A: 15.0,mm
